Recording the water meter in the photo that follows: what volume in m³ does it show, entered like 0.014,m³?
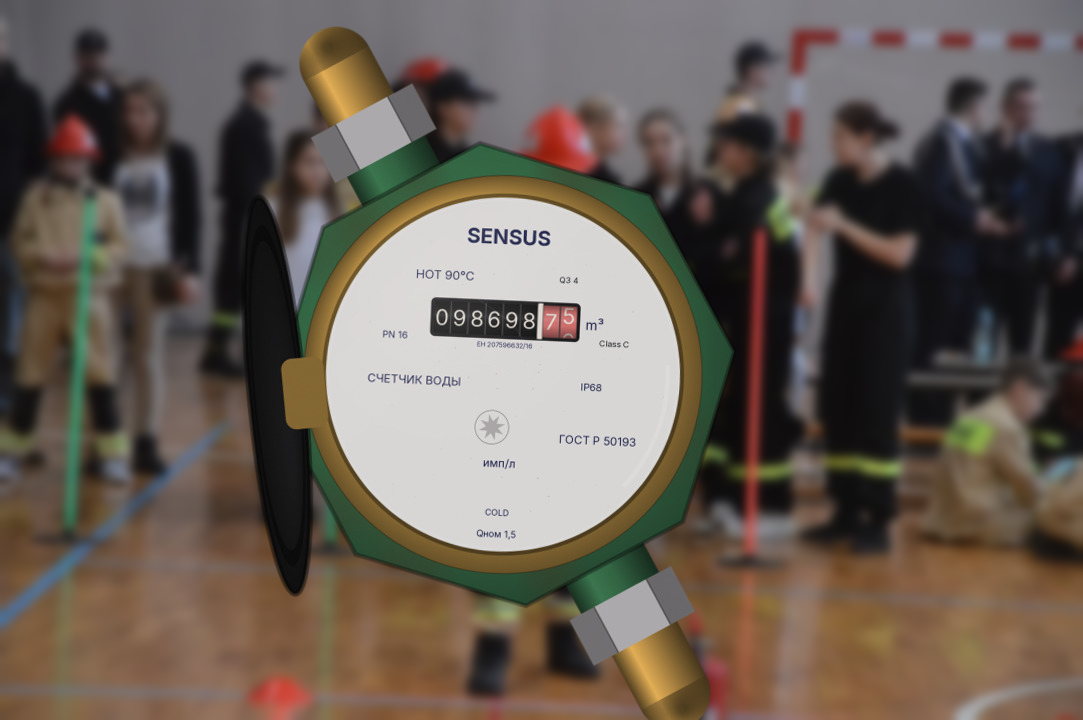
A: 98698.75,m³
